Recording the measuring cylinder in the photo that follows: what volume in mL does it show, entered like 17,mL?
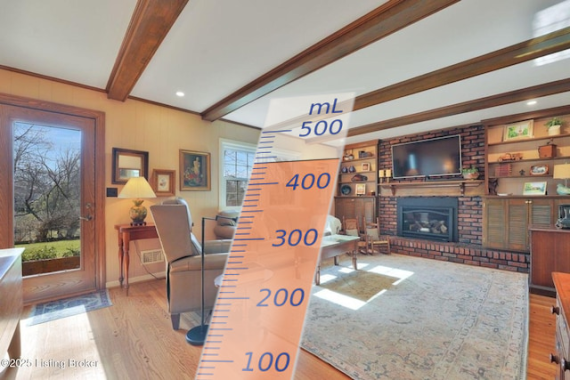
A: 440,mL
